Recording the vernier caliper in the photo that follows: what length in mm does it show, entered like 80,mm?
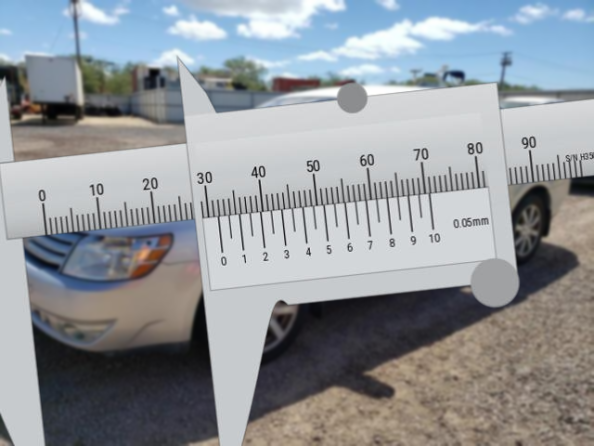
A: 31.8,mm
